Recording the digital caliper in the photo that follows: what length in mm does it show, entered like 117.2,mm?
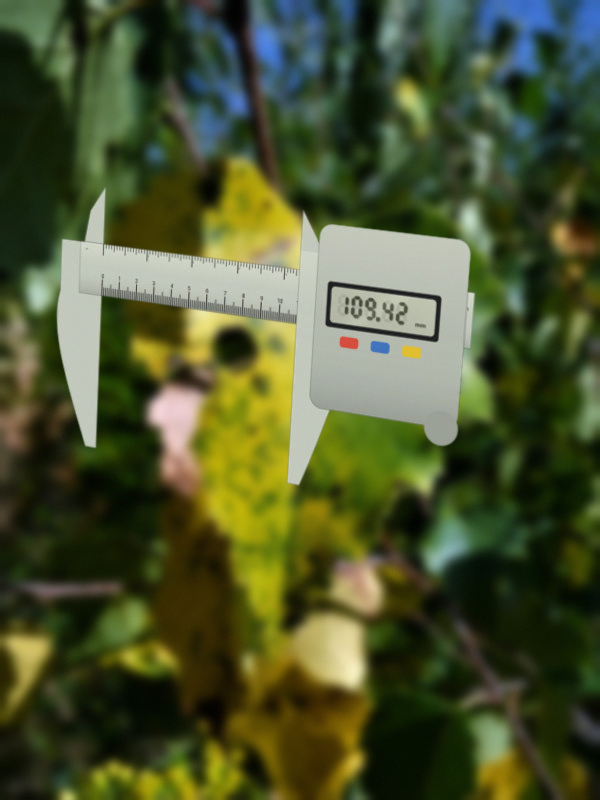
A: 109.42,mm
